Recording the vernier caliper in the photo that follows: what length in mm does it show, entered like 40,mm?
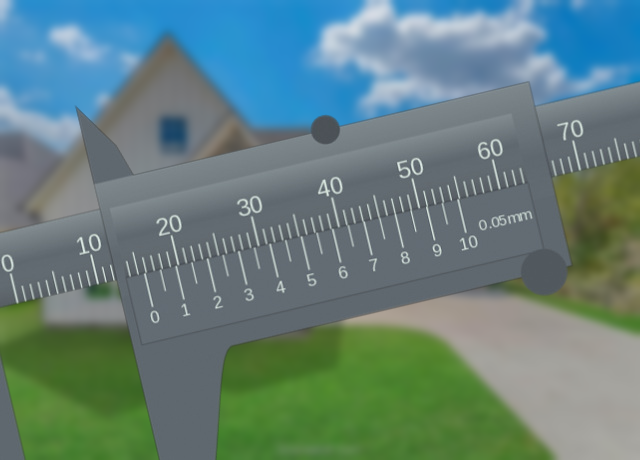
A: 15.8,mm
